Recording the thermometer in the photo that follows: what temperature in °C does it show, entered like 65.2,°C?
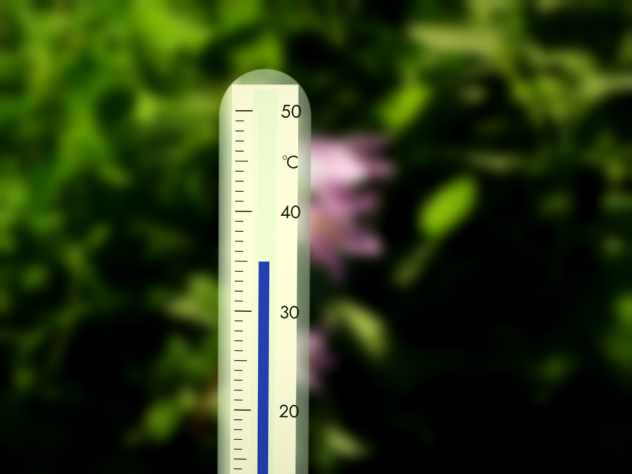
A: 35,°C
